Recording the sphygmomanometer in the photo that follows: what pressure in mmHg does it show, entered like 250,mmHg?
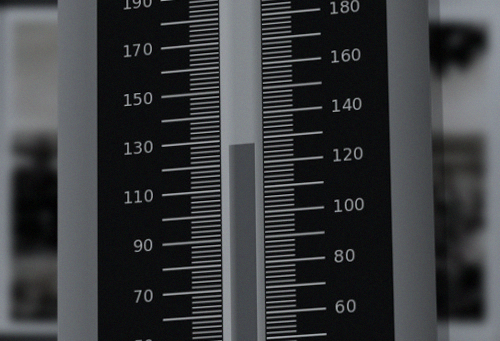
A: 128,mmHg
